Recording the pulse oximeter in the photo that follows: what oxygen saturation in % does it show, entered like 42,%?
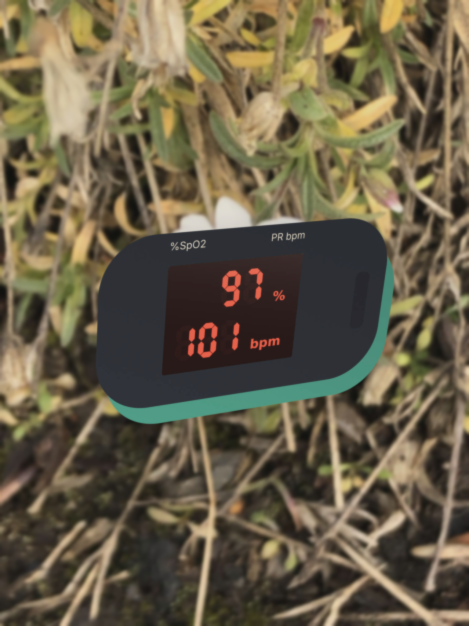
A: 97,%
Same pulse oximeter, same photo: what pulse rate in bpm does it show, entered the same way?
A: 101,bpm
